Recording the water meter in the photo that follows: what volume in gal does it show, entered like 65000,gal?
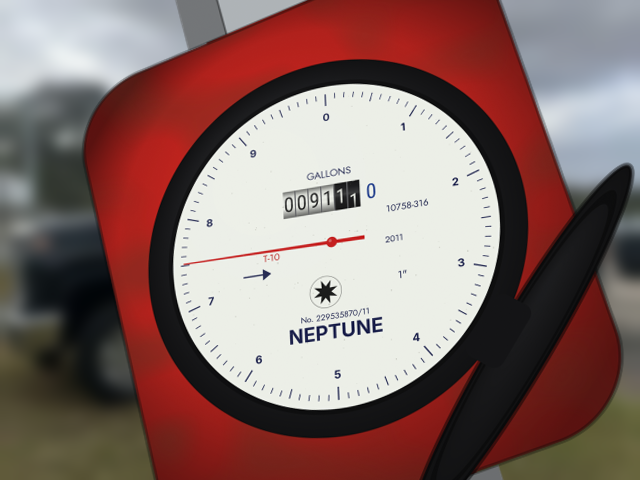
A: 91107.5,gal
